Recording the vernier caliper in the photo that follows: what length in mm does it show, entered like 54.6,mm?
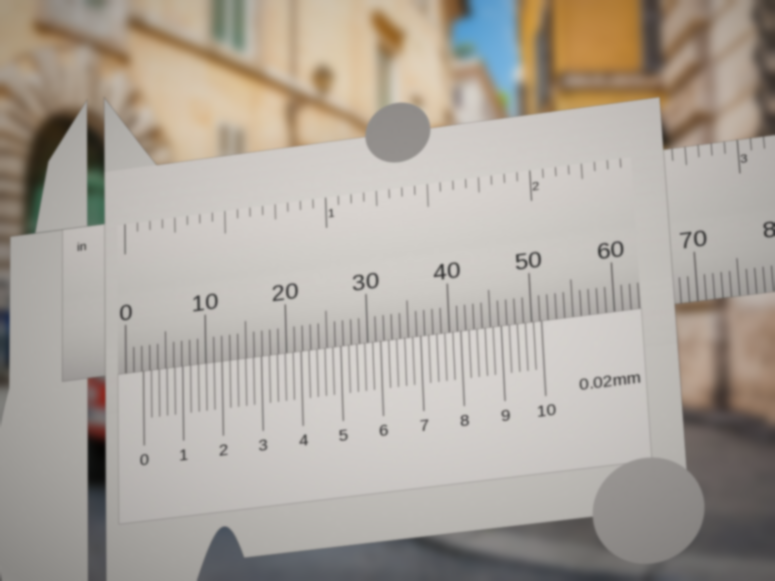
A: 2.2,mm
